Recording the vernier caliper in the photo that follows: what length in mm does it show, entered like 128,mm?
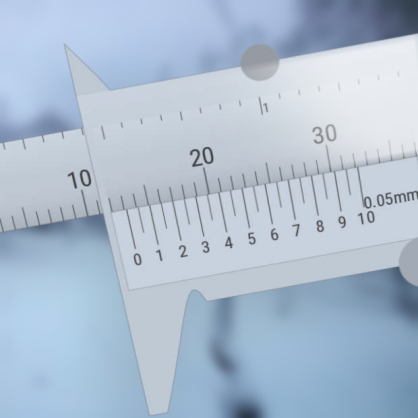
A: 13.2,mm
